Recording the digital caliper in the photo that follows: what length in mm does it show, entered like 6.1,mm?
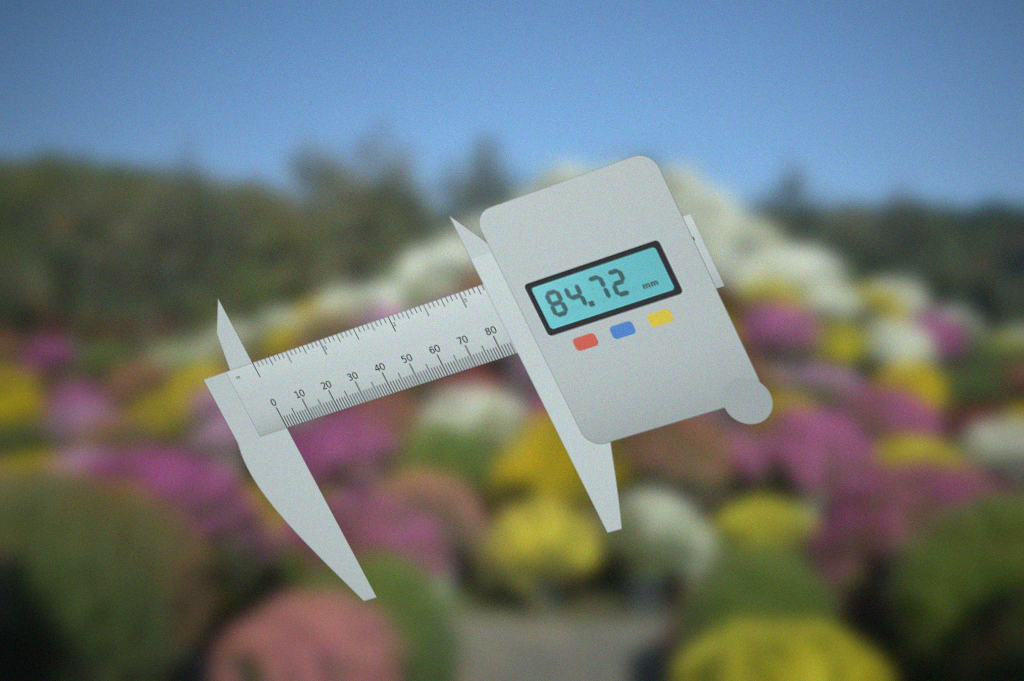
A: 84.72,mm
